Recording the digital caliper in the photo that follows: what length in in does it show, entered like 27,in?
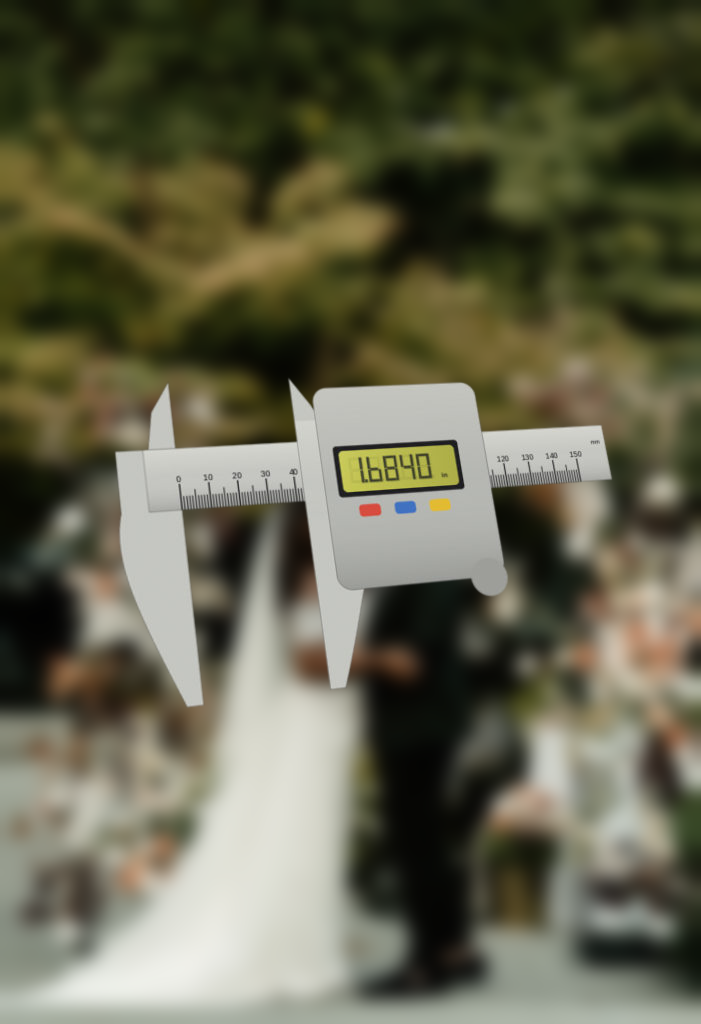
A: 1.6840,in
